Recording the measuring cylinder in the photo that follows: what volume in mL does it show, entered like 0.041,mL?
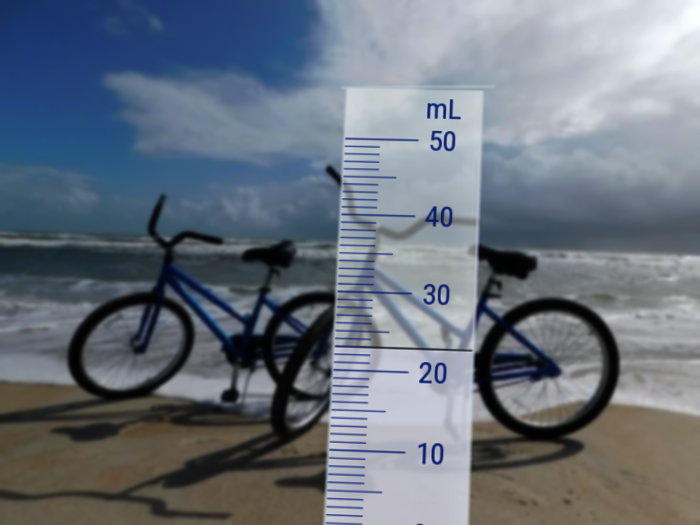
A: 23,mL
